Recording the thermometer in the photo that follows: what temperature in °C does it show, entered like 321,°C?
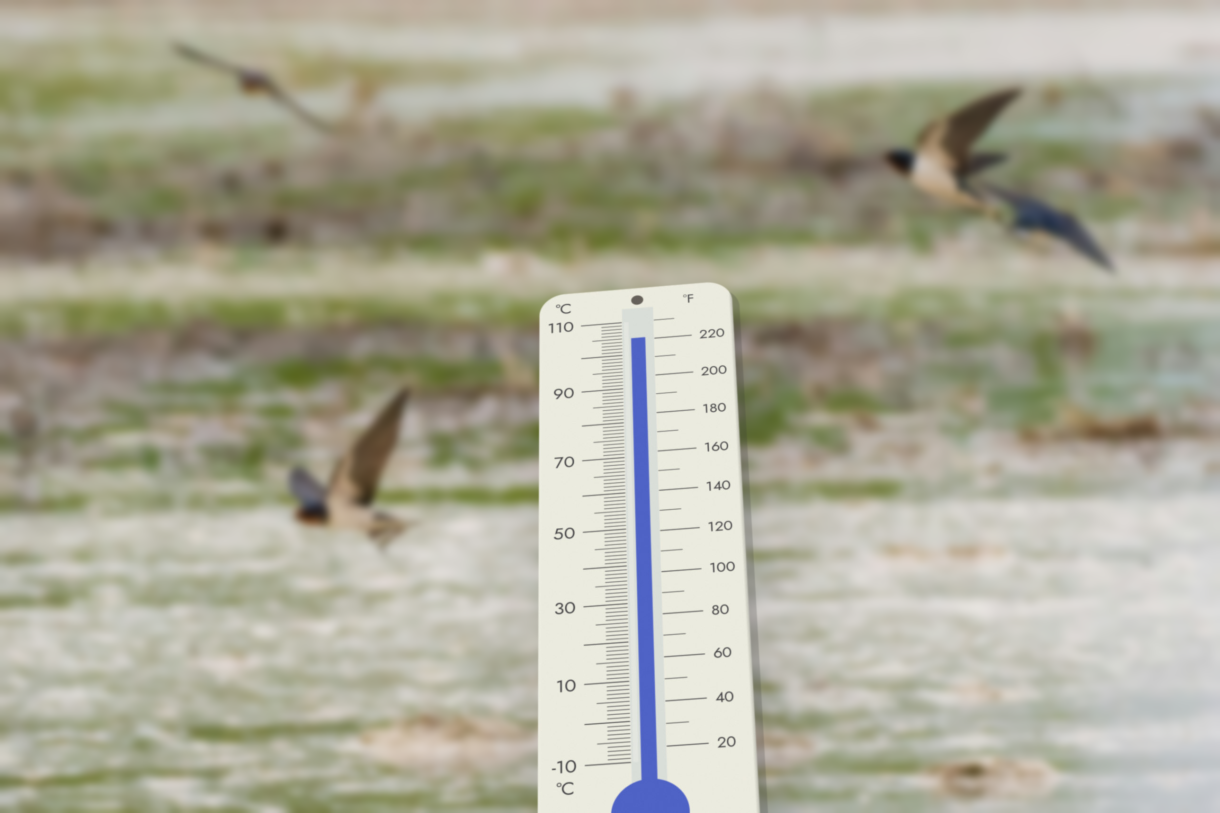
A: 105,°C
